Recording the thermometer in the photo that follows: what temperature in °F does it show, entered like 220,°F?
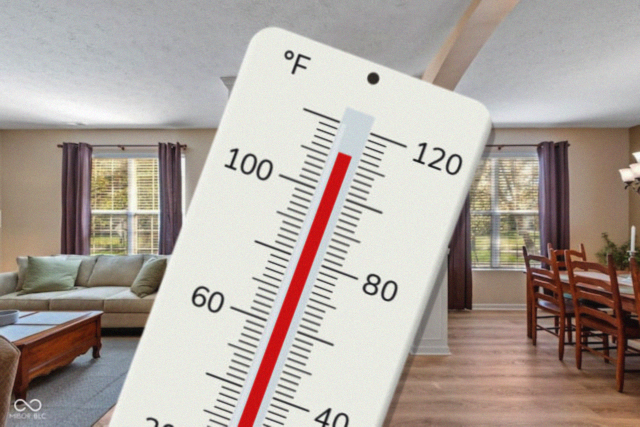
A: 112,°F
